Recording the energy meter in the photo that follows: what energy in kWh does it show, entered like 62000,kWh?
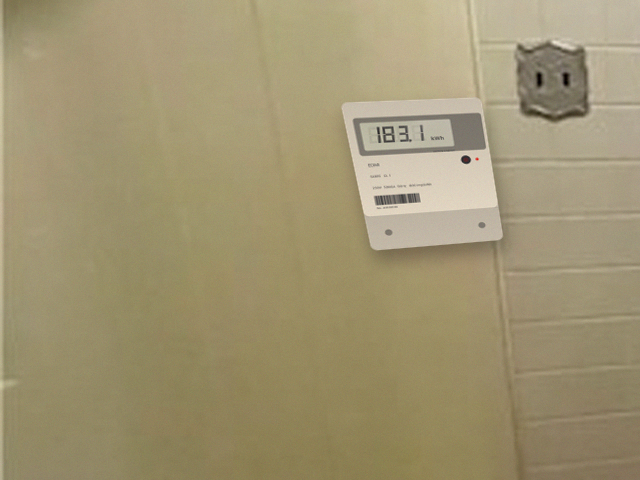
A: 183.1,kWh
